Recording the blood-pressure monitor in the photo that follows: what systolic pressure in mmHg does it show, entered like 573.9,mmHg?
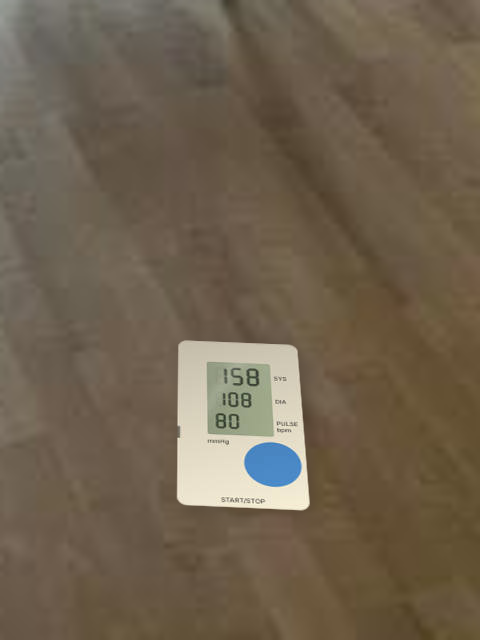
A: 158,mmHg
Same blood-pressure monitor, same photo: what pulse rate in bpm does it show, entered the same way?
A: 80,bpm
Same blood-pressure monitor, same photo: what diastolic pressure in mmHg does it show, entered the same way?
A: 108,mmHg
